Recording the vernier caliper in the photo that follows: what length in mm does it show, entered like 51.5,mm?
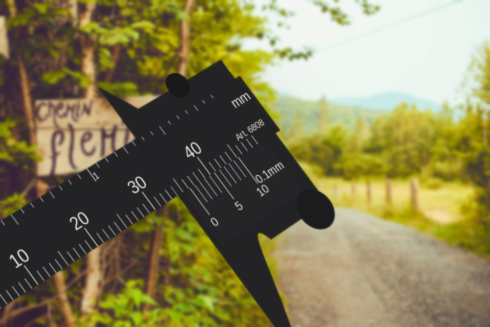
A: 36.2,mm
